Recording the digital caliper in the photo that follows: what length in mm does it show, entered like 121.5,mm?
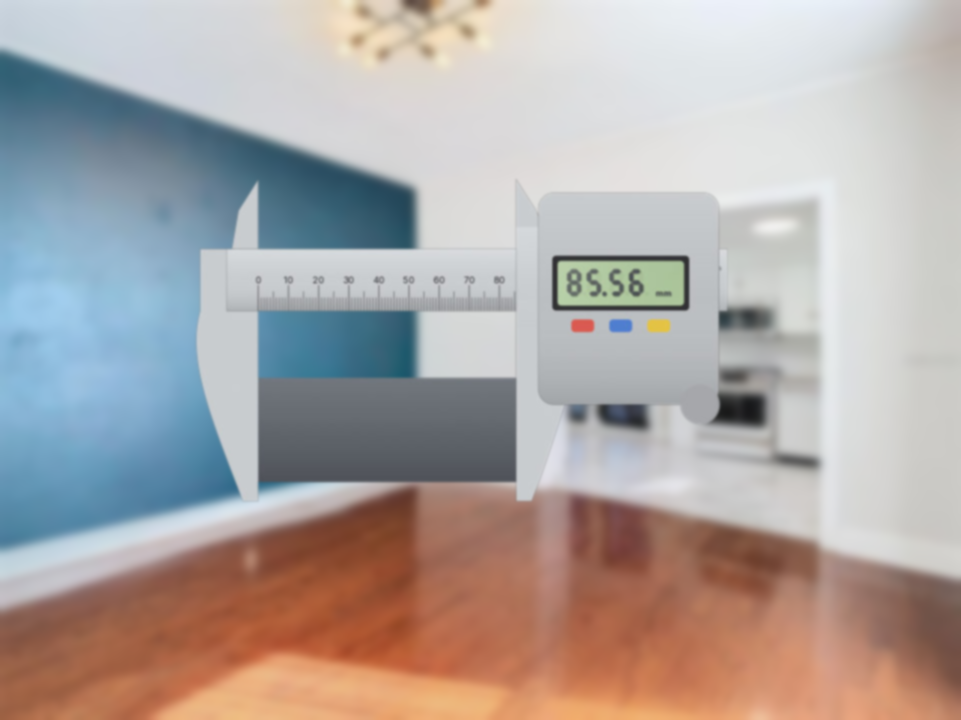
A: 85.56,mm
